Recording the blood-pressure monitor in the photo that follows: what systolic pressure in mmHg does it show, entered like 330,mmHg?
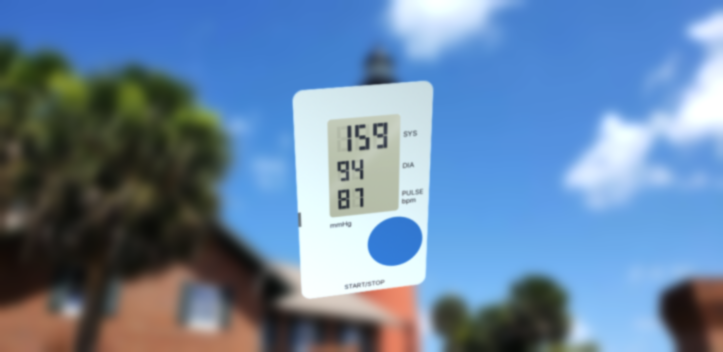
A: 159,mmHg
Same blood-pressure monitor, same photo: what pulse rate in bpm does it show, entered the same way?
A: 87,bpm
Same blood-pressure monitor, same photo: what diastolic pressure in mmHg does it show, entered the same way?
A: 94,mmHg
